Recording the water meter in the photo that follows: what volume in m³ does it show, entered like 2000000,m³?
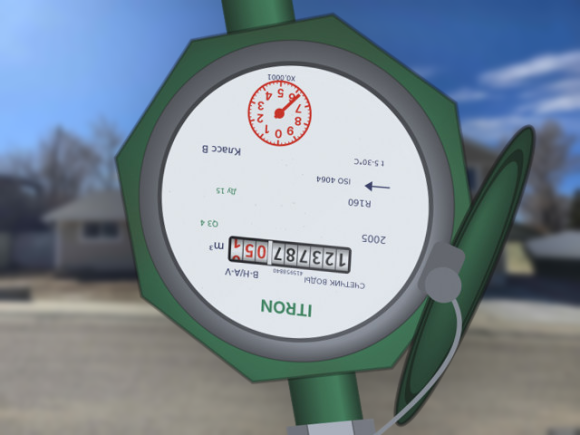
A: 123787.0506,m³
